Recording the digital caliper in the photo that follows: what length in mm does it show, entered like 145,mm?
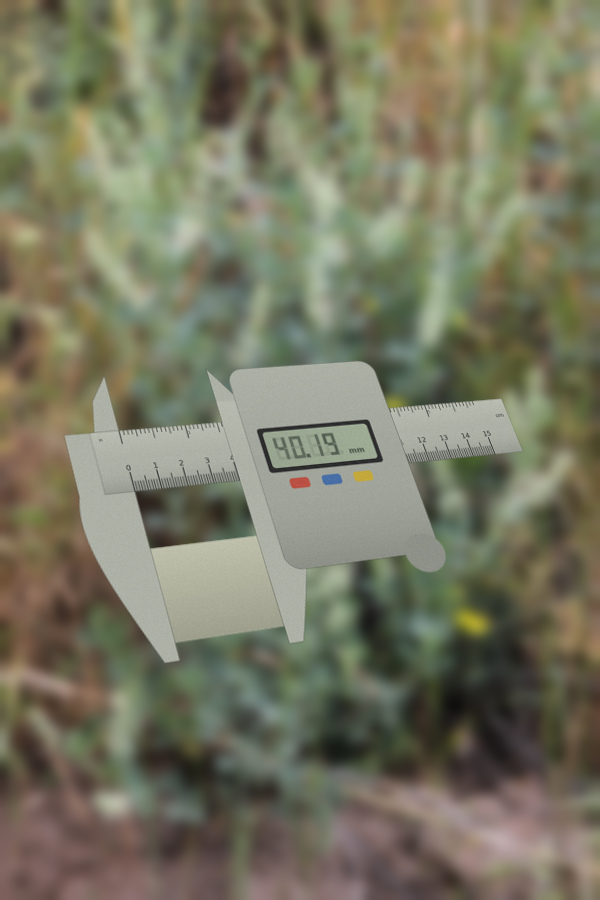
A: 40.19,mm
